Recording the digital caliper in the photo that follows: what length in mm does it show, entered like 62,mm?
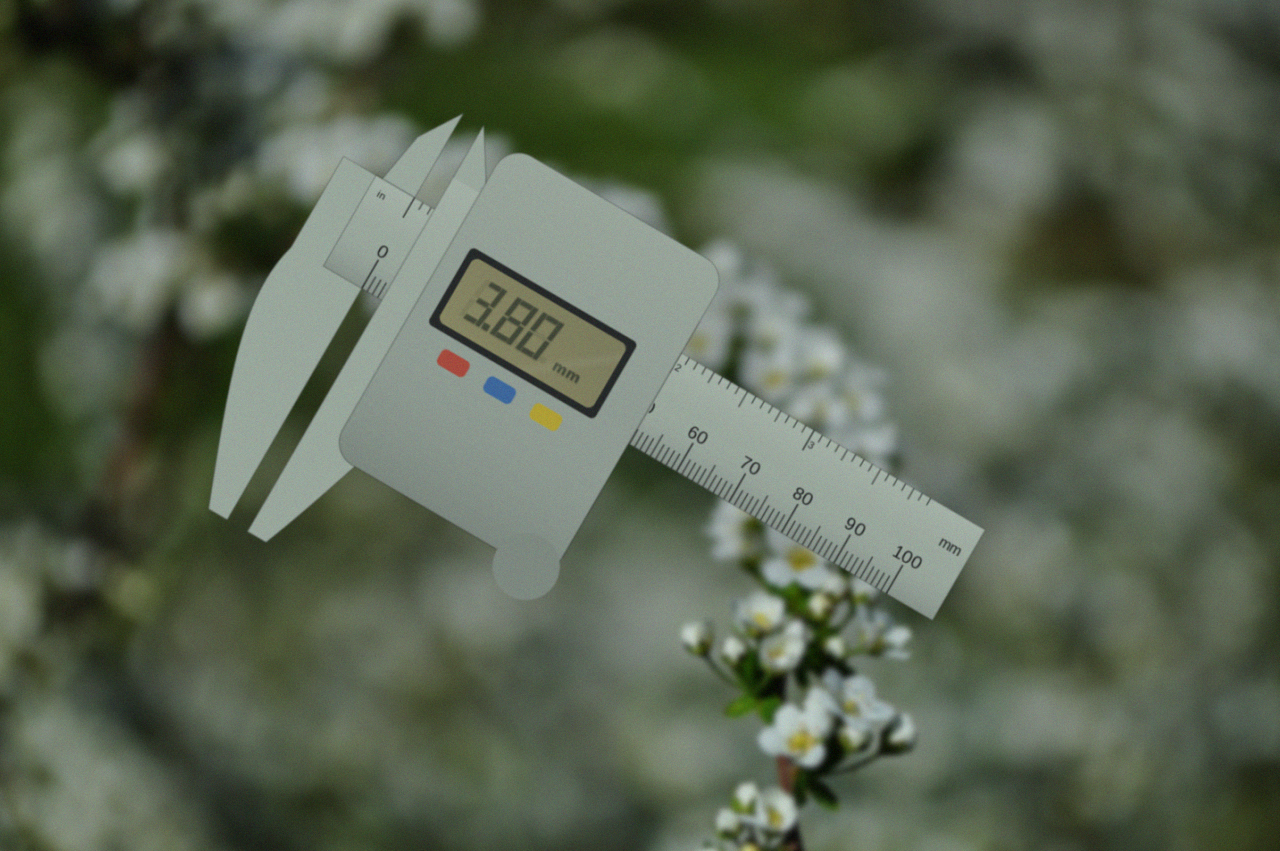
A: 3.80,mm
